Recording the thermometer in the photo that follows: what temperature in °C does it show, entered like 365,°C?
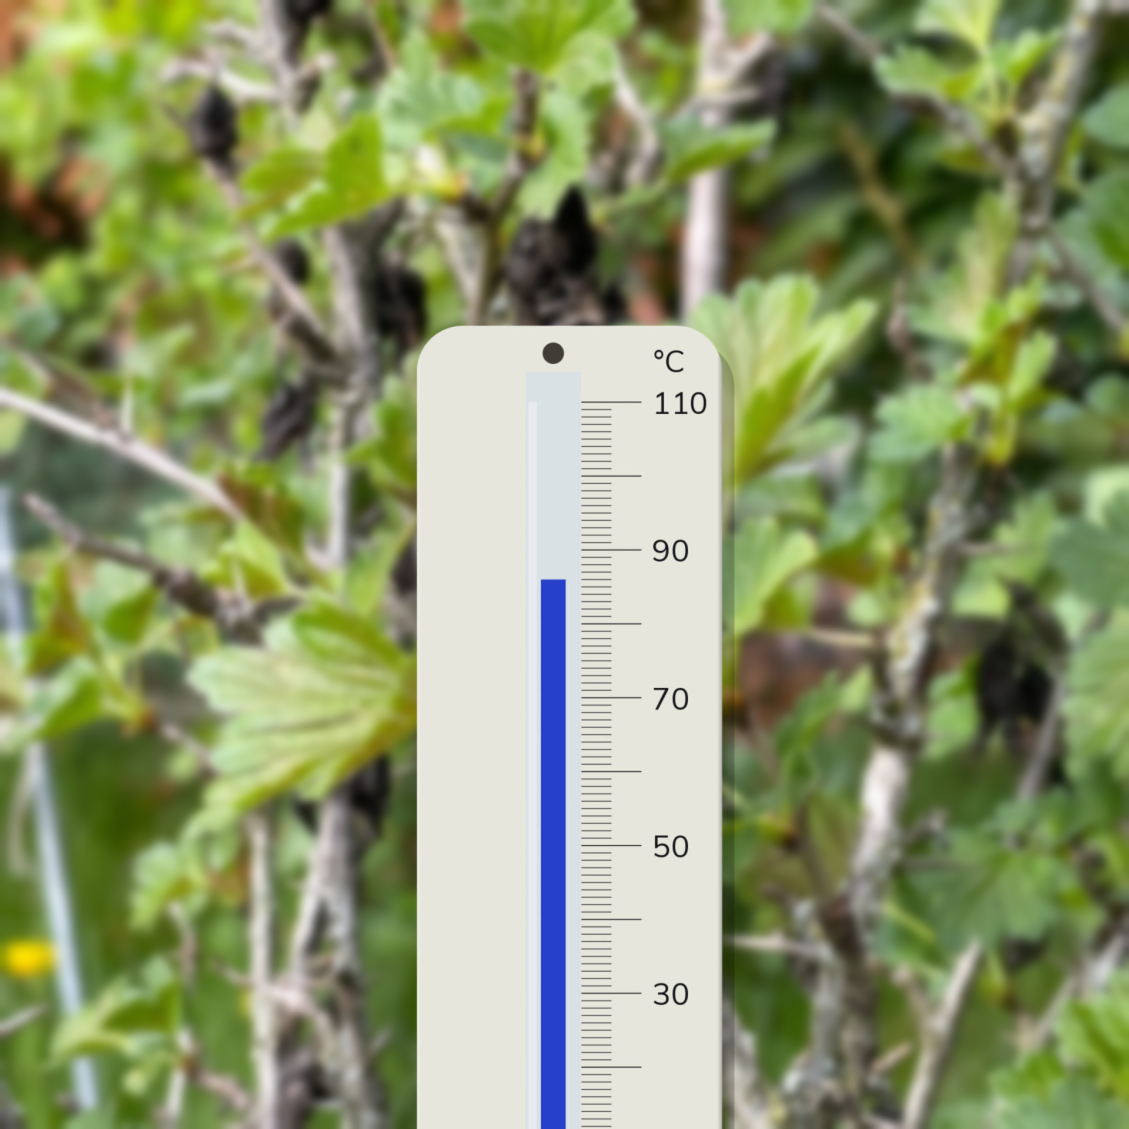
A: 86,°C
